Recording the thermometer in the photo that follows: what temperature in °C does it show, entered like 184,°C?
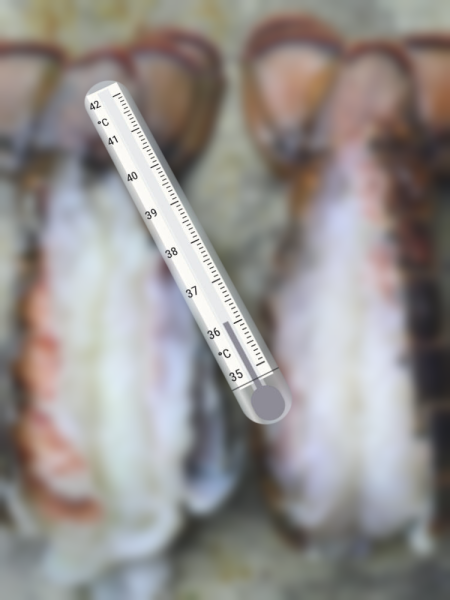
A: 36.1,°C
